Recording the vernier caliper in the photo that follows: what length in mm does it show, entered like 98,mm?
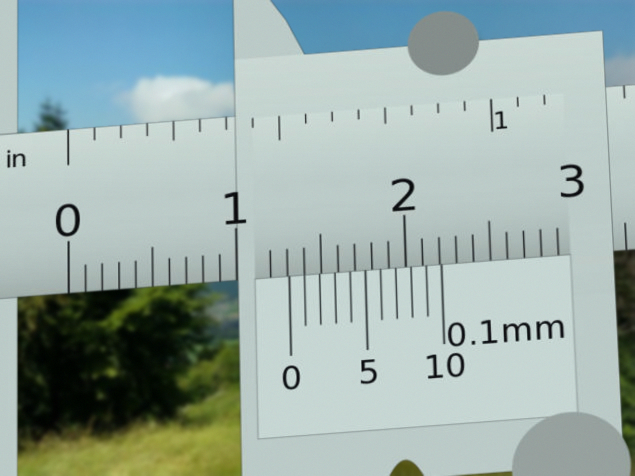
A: 13.1,mm
